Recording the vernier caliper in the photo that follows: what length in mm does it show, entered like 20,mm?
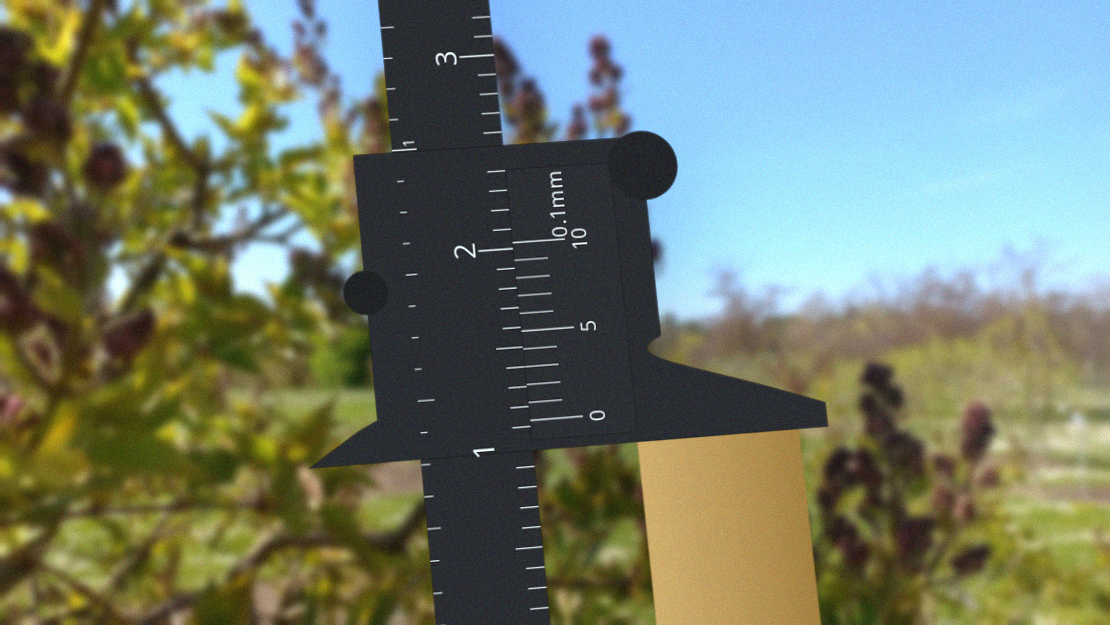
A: 11.3,mm
